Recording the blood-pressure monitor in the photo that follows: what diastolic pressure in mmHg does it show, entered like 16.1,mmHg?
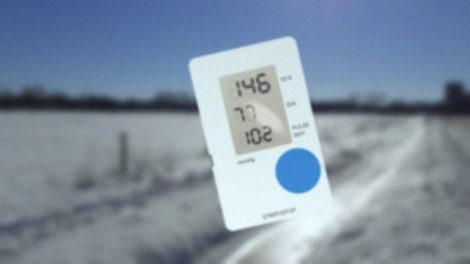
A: 77,mmHg
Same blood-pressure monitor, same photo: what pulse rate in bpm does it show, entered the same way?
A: 102,bpm
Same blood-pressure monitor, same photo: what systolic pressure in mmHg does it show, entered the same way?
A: 146,mmHg
